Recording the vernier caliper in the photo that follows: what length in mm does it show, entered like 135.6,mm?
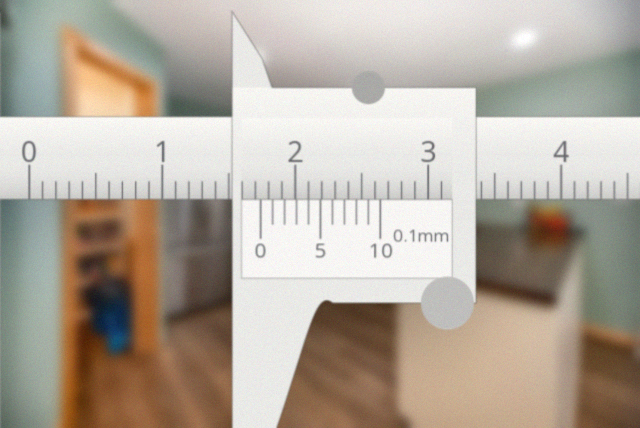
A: 17.4,mm
